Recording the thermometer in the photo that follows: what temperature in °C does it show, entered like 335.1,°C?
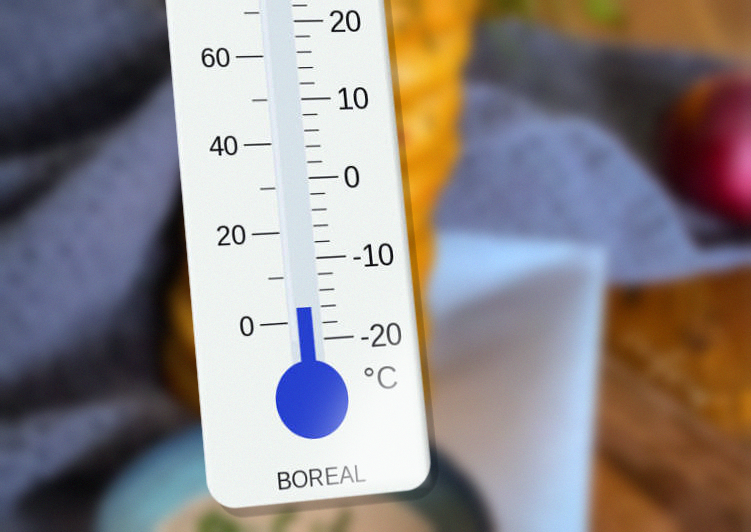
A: -16,°C
